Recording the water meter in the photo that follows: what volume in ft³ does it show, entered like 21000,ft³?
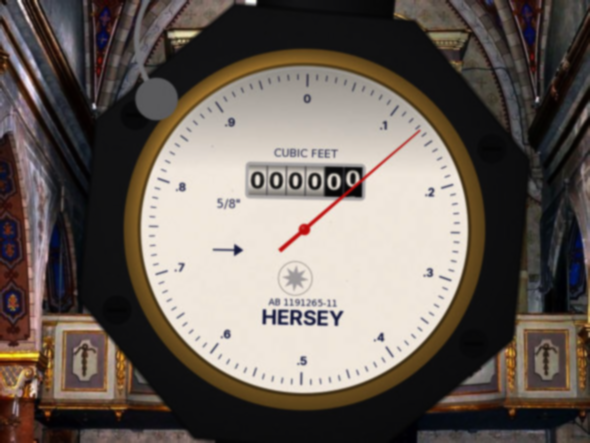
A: 0.13,ft³
